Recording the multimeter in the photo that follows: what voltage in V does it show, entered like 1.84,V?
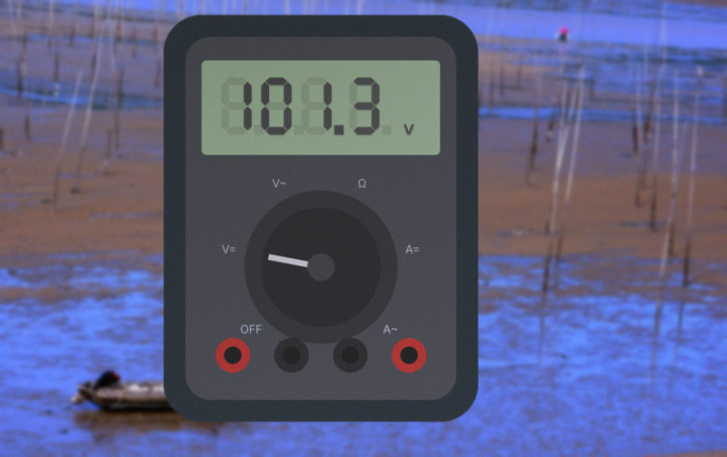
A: 101.3,V
